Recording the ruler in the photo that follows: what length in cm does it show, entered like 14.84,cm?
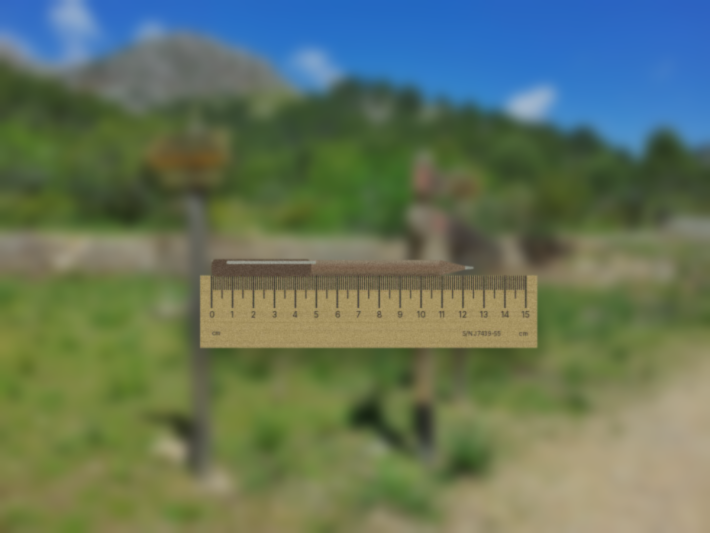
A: 12.5,cm
